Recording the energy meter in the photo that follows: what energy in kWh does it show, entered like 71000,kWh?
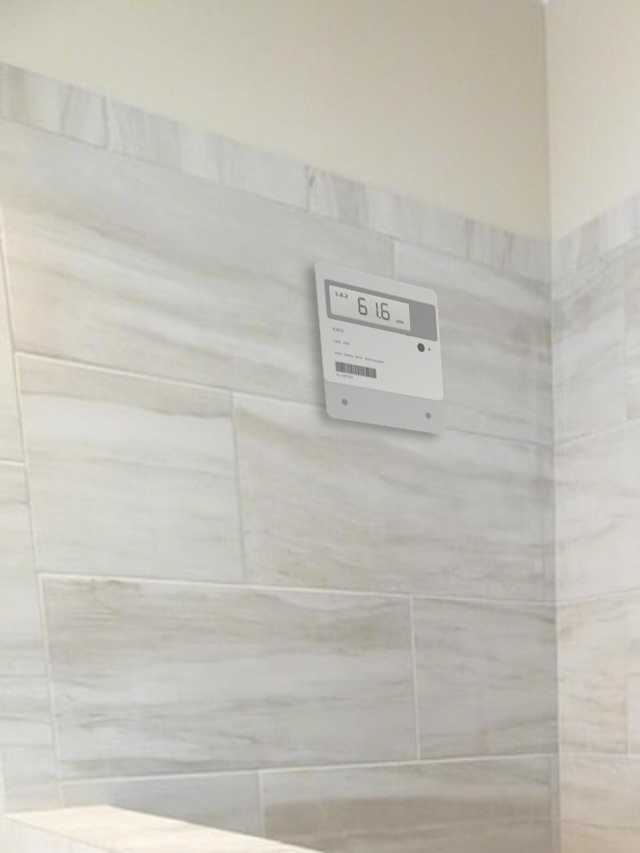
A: 61.6,kWh
